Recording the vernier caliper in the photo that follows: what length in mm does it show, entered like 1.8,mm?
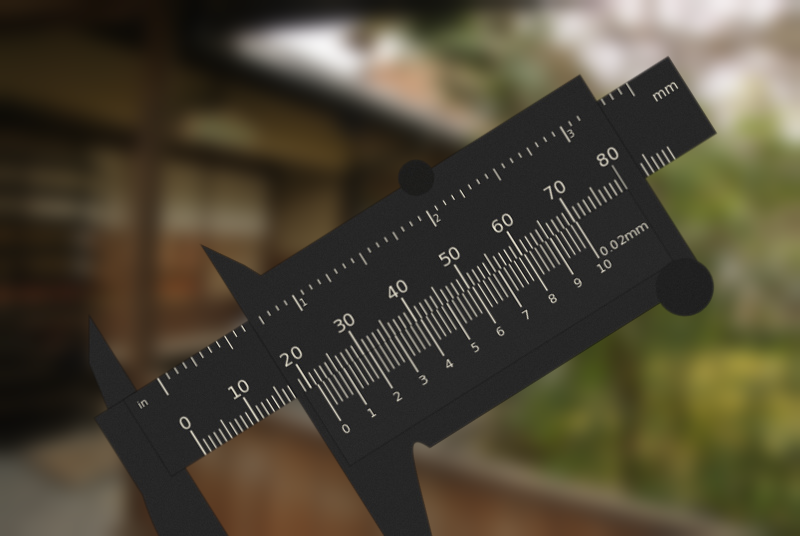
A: 21.2,mm
